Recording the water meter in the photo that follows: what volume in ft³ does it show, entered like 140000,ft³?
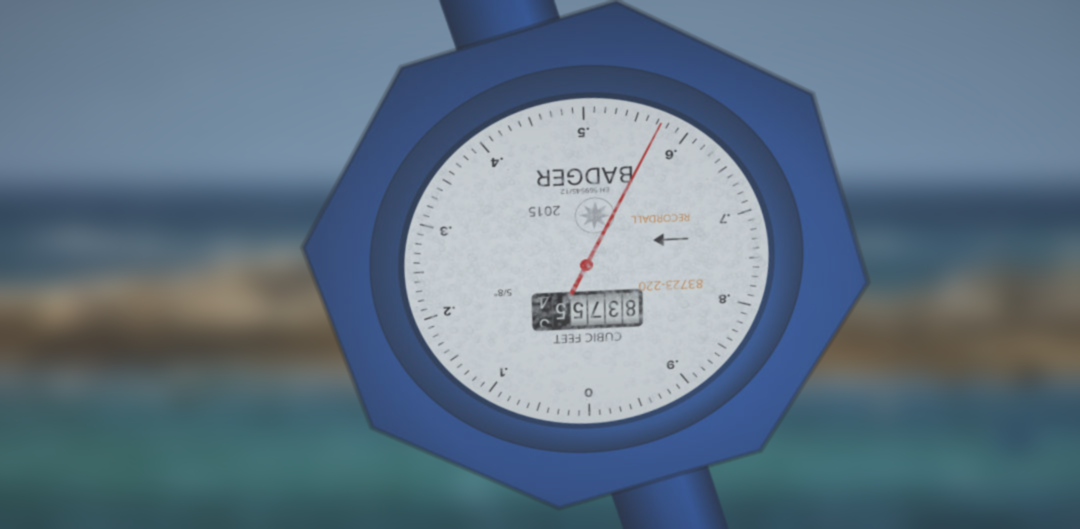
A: 837553.57,ft³
